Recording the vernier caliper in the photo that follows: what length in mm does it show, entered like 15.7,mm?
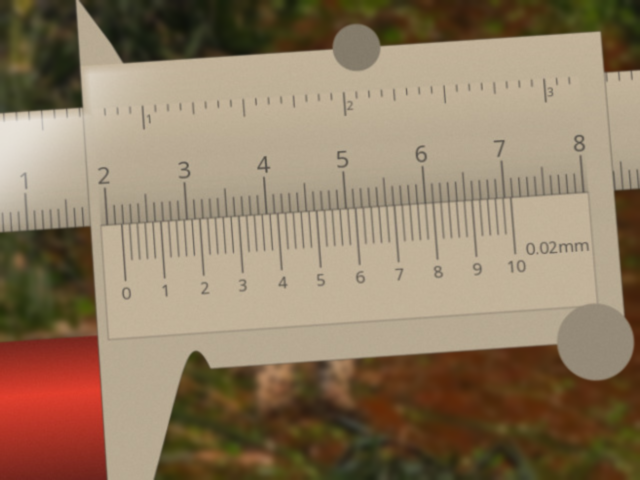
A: 21.8,mm
